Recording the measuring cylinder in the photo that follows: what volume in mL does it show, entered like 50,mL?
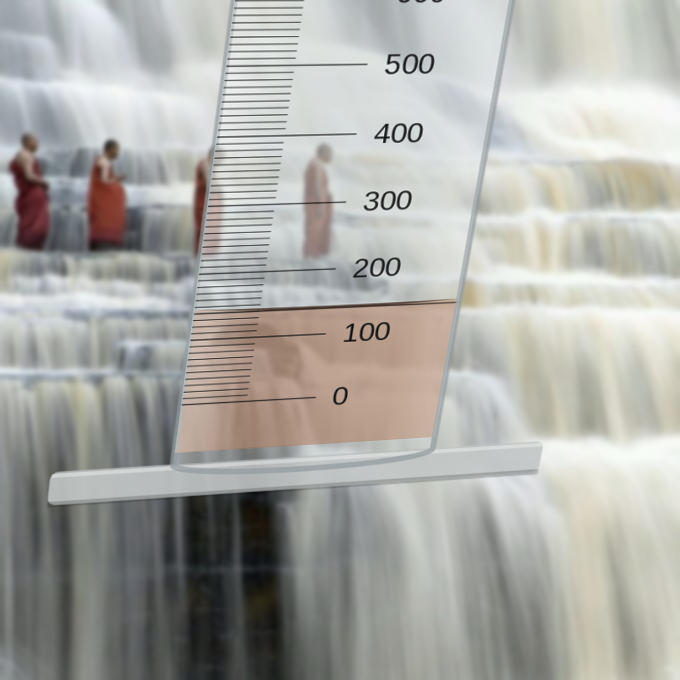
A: 140,mL
